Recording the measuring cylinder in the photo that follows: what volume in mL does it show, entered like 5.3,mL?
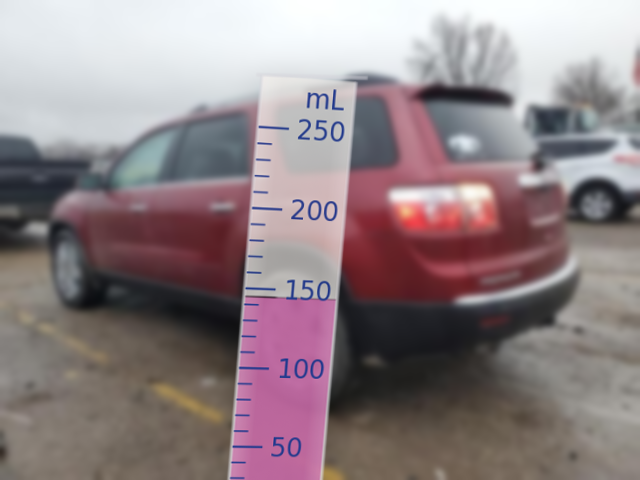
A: 145,mL
